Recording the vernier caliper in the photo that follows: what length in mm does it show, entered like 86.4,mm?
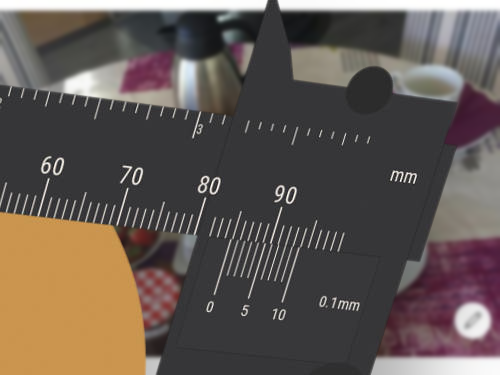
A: 84.8,mm
